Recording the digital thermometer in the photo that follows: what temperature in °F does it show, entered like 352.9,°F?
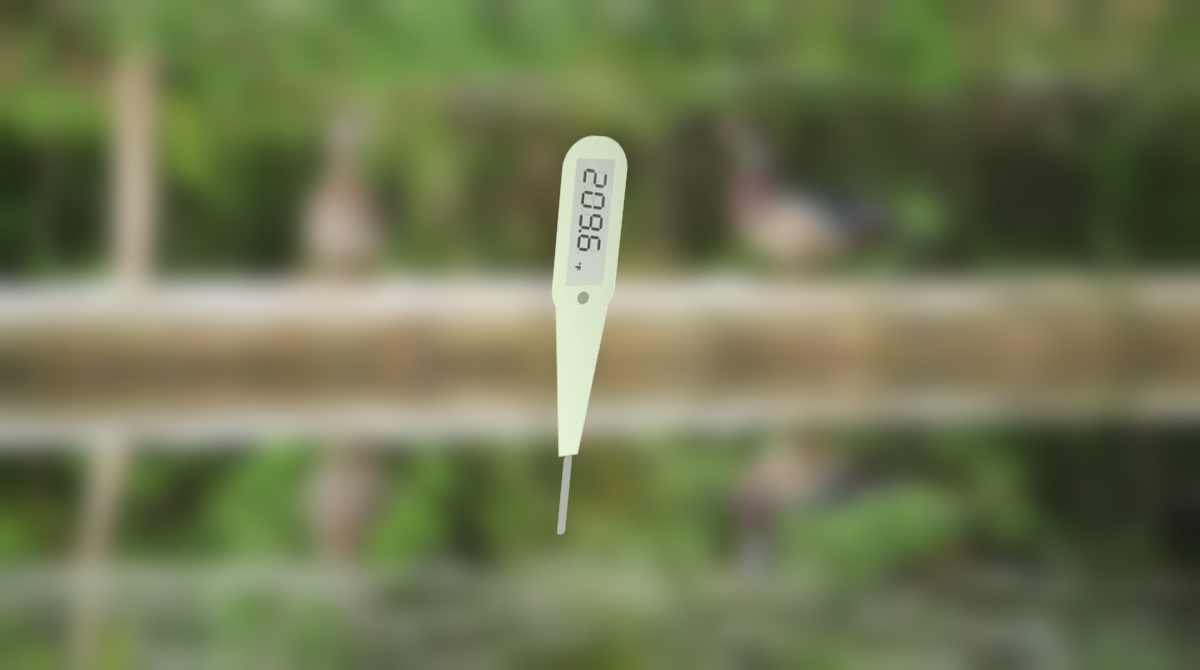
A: 209.6,°F
